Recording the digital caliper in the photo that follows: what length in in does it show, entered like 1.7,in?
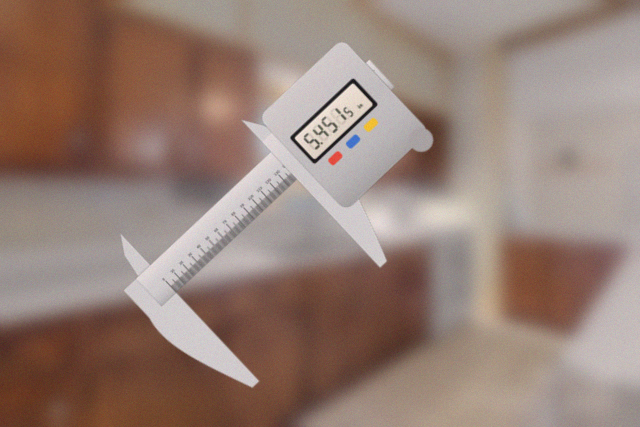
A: 5.4515,in
